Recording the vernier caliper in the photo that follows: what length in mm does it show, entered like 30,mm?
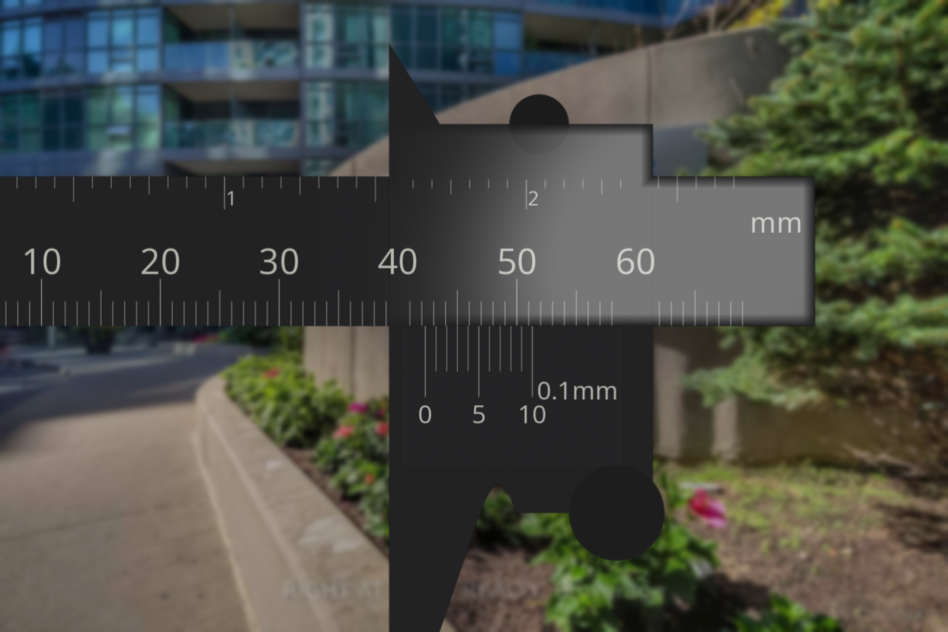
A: 42.3,mm
